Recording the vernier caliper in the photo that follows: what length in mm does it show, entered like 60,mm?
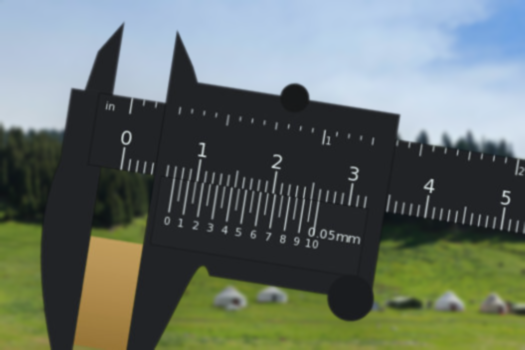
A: 7.0,mm
